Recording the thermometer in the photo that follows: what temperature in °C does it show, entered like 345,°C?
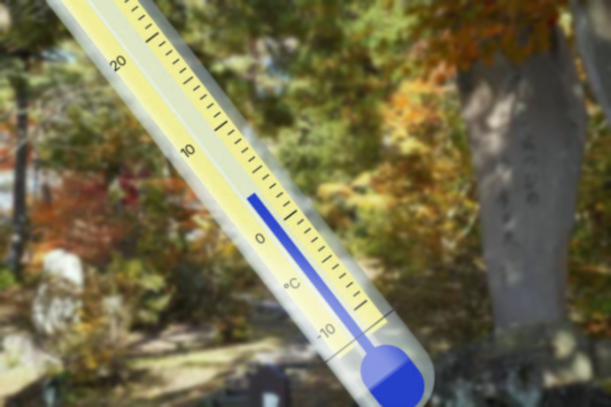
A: 3.5,°C
